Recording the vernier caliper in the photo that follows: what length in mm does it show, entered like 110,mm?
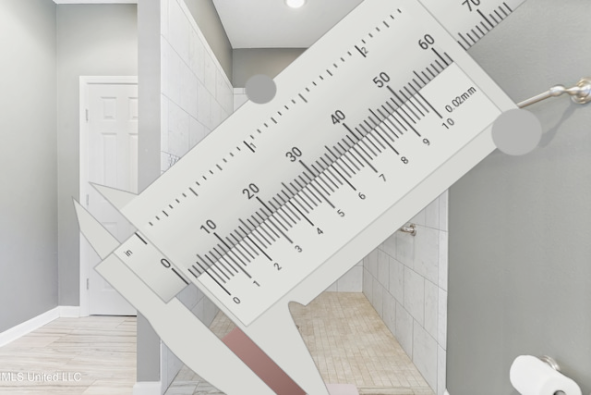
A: 4.0,mm
